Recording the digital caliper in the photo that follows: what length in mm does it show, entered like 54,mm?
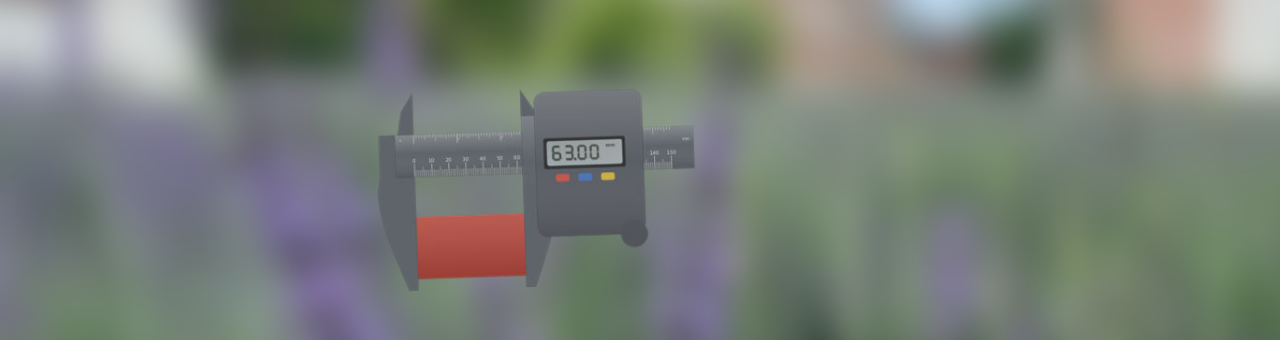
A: 63.00,mm
